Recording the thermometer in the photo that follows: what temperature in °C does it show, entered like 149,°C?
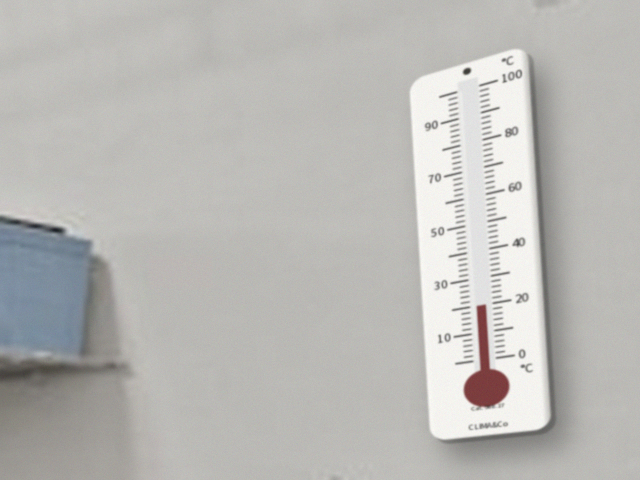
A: 20,°C
